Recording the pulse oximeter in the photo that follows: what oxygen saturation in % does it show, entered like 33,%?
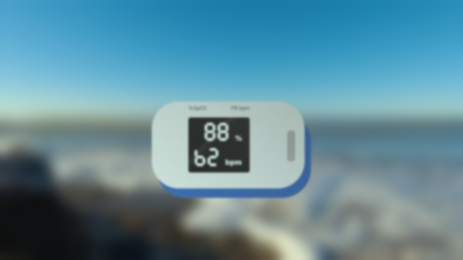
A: 88,%
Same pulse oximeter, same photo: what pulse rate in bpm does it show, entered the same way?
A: 62,bpm
